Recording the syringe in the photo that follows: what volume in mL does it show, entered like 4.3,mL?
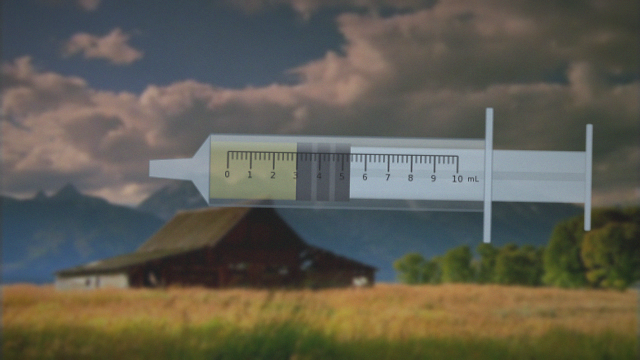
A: 3,mL
